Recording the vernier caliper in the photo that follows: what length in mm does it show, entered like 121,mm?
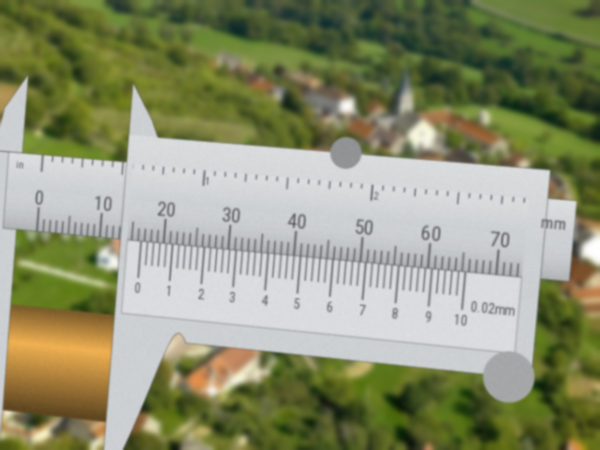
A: 16.5,mm
